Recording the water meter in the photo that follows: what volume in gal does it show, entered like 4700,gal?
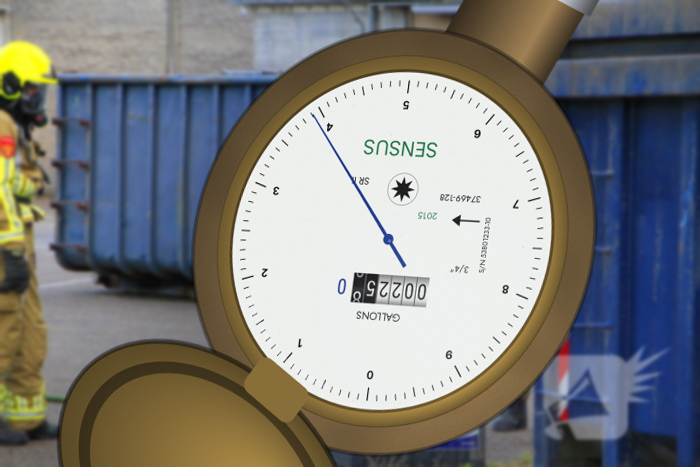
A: 22583.9,gal
